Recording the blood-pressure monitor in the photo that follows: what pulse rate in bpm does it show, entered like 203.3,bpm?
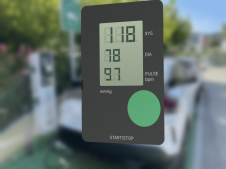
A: 97,bpm
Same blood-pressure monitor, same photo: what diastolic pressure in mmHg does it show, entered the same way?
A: 78,mmHg
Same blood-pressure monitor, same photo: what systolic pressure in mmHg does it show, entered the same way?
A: 118,mmHg
